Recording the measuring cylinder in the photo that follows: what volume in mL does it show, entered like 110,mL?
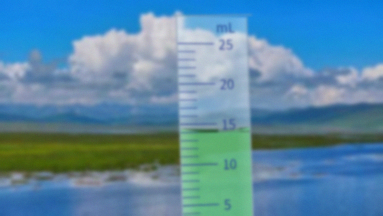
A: 14,mL
